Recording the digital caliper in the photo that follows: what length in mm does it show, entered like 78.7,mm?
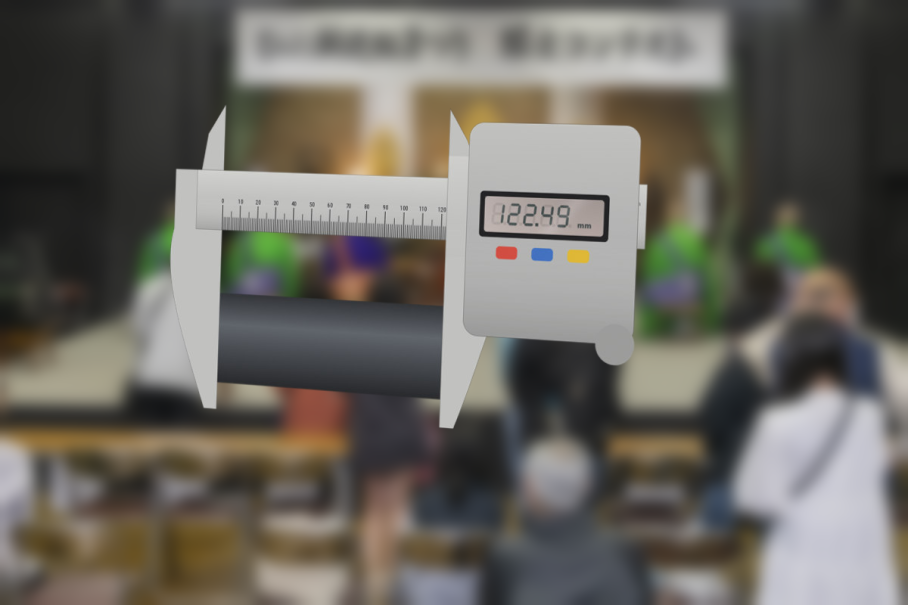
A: 122.49,mm
